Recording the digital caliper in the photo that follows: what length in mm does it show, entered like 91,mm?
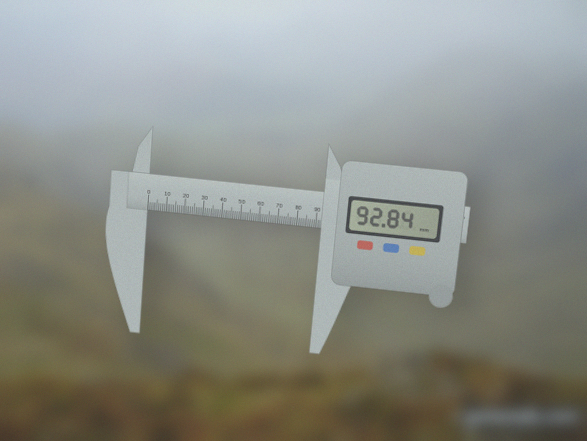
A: 92.84,mm
